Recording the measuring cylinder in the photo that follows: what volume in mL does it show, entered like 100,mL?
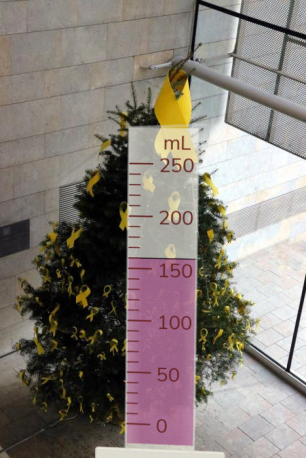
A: 160,mL
